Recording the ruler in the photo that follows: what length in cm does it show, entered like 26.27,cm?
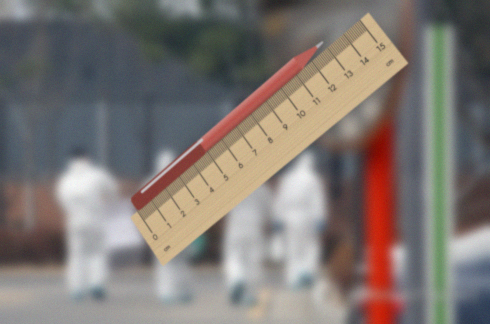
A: 13,cm
